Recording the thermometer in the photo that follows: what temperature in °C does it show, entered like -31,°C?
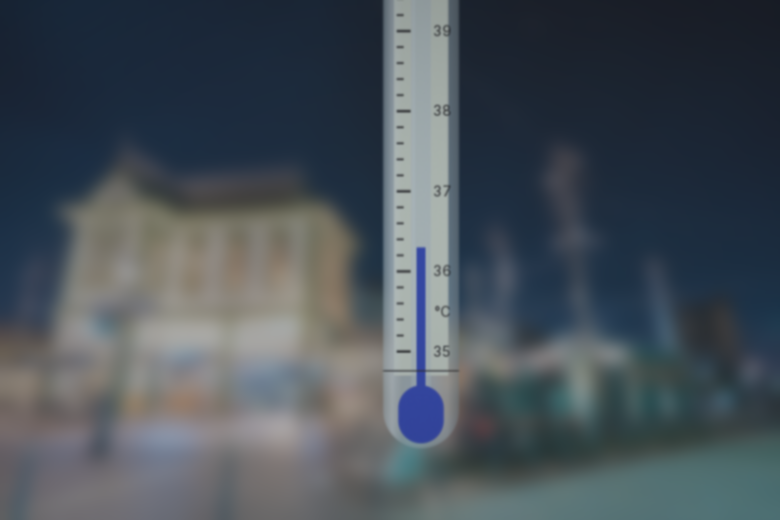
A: 36.3,°C
